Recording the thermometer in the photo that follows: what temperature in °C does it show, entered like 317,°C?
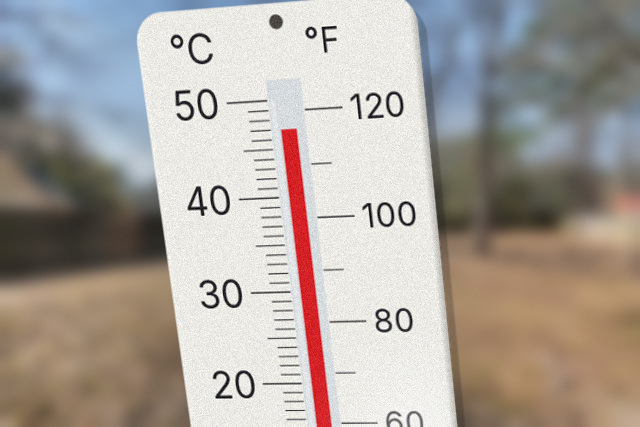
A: 47,°C
